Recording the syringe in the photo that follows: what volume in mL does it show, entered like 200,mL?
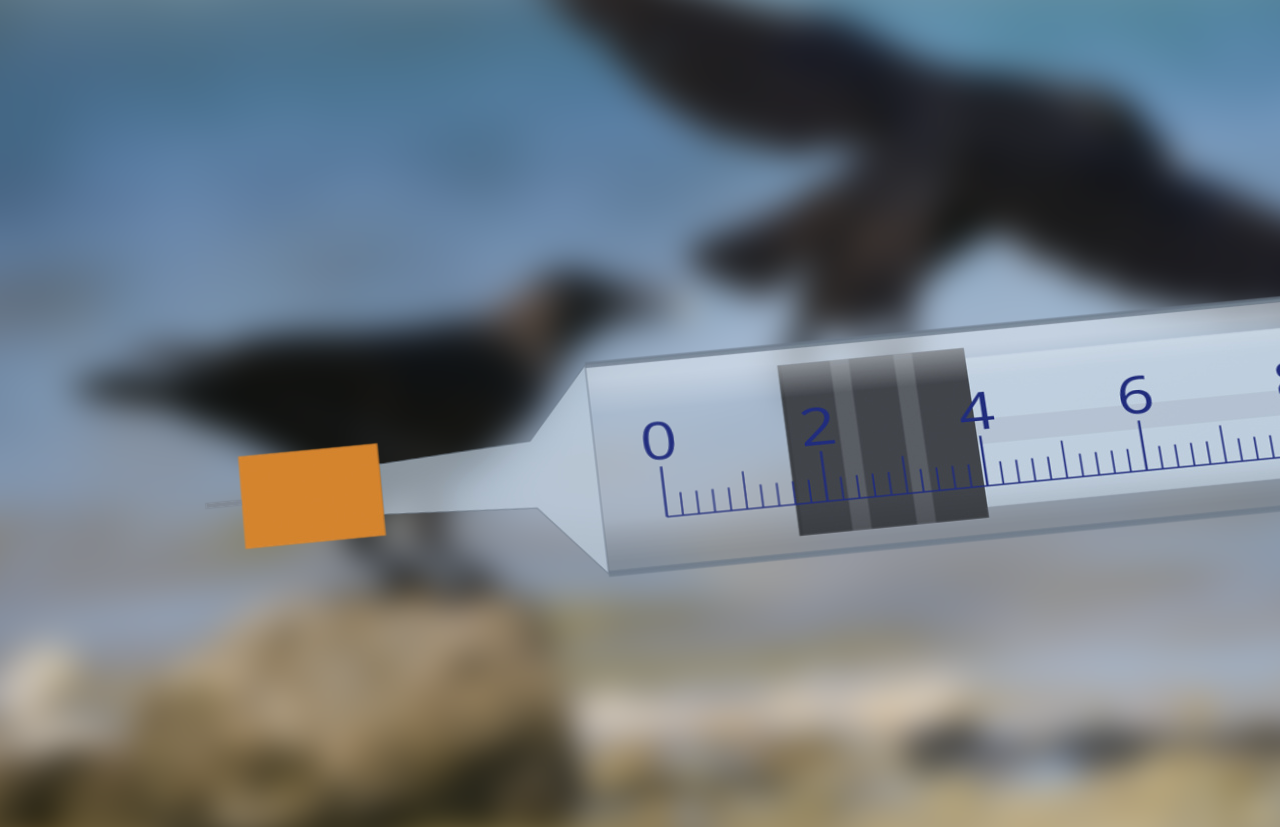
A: 1.6,mL
